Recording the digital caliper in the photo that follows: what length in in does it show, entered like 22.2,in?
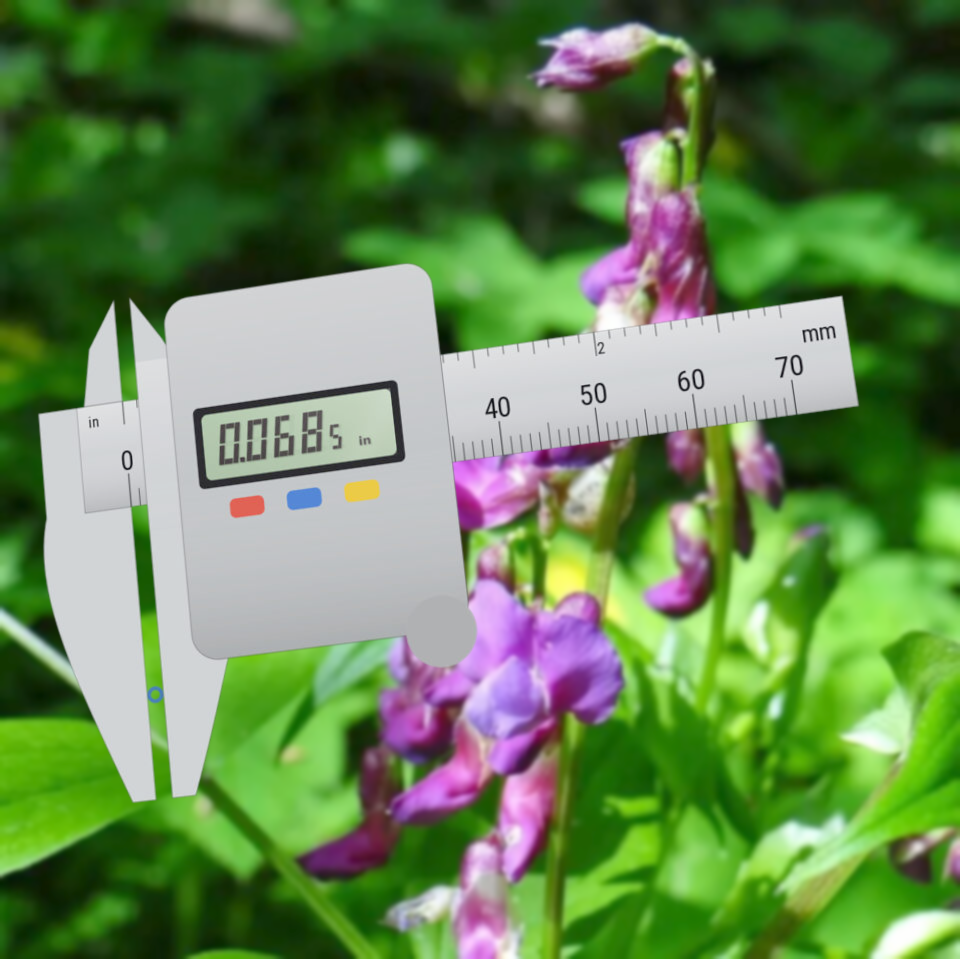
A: 0.0685,in
